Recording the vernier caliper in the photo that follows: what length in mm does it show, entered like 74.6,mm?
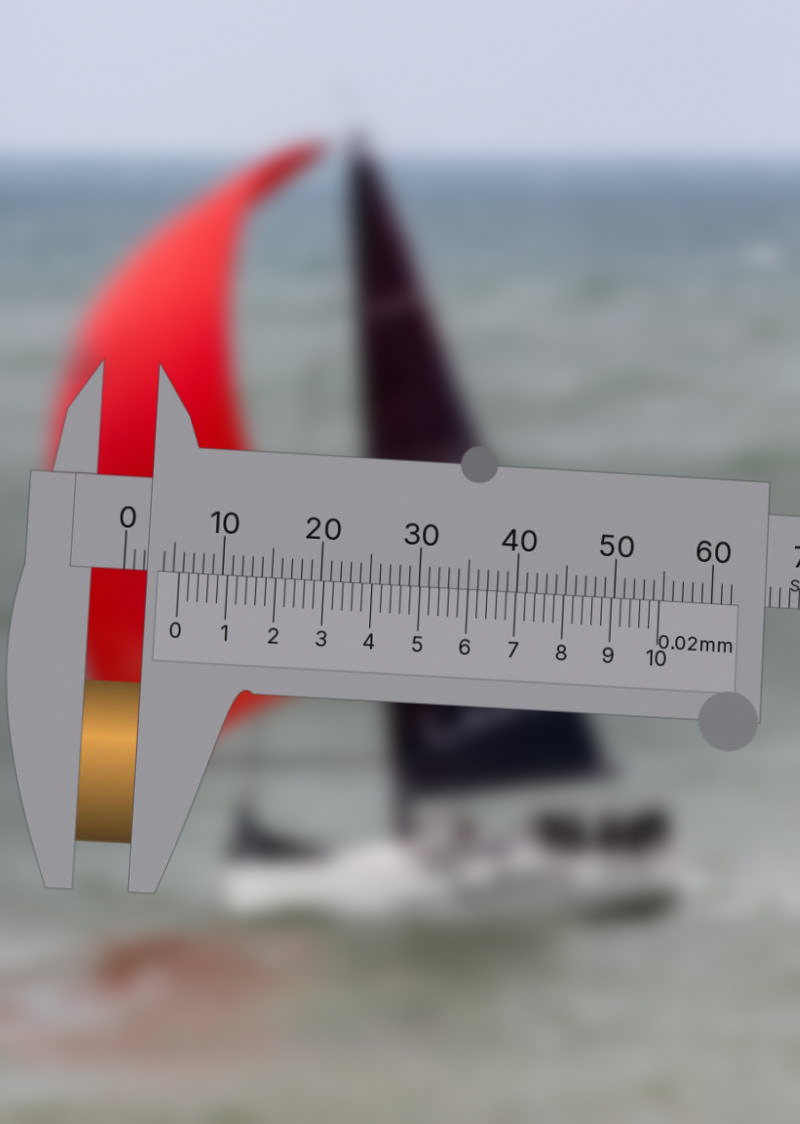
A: 5.6,mm
